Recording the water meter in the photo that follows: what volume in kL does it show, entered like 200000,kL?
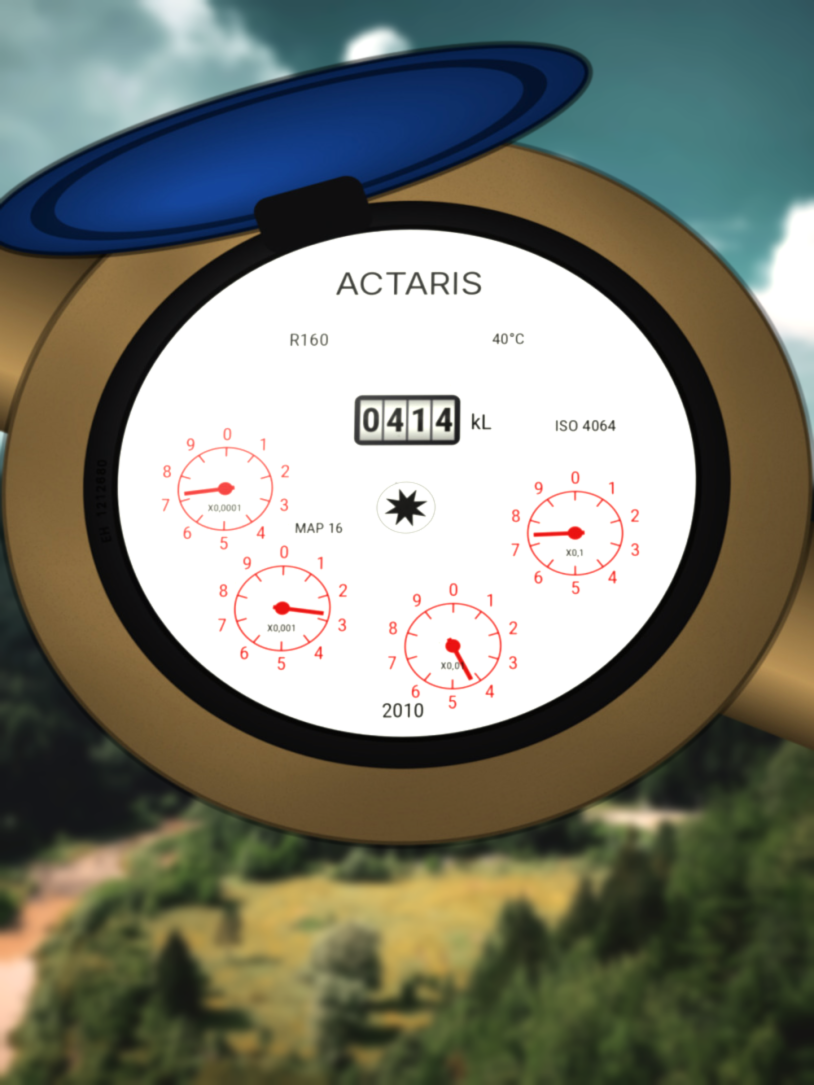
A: 414.7427,kL
